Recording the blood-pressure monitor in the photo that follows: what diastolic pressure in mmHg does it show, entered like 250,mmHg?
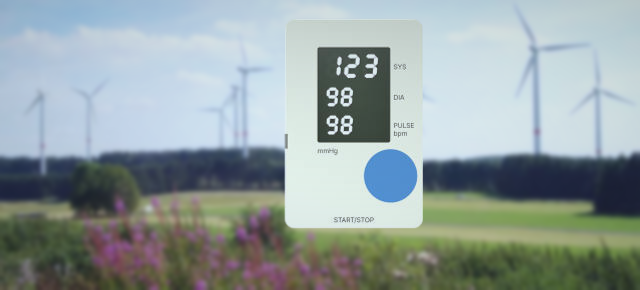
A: 98,mmHg
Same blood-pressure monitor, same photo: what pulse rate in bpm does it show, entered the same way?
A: 98,bpm
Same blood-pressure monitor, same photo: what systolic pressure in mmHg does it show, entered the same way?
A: 123,mmHg
